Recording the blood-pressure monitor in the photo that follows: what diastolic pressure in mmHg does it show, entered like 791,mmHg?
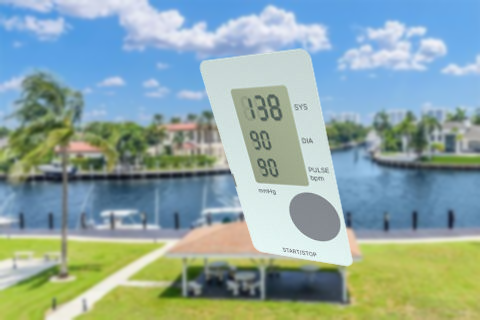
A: 90,mmHg
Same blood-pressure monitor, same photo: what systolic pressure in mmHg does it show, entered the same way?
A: 138,mmHg
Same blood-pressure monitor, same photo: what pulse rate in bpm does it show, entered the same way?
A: 90,bpm
